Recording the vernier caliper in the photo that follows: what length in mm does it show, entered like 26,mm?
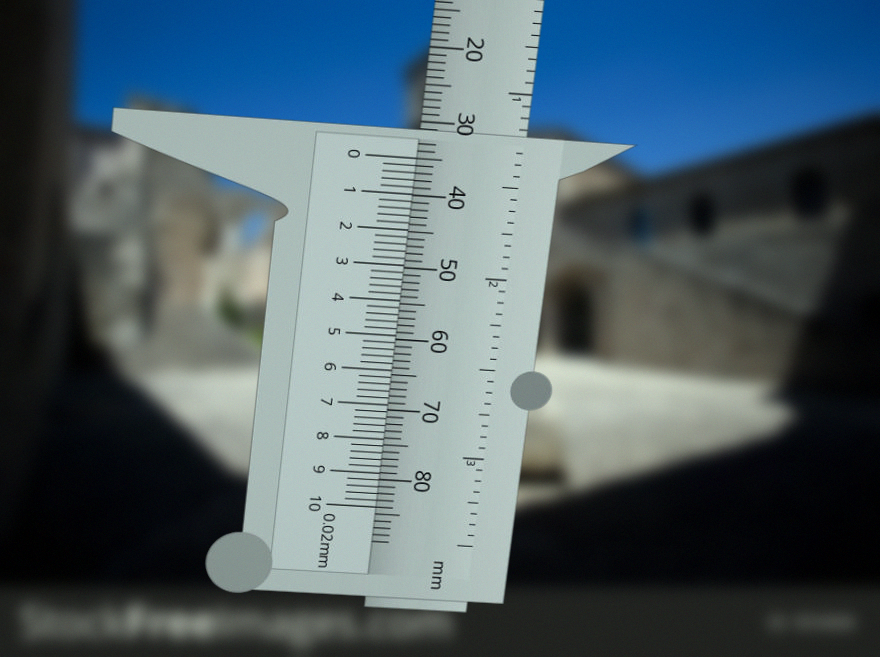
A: 35.0,mm
